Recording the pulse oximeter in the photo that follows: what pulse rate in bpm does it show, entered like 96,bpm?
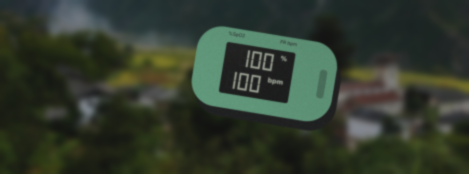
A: 100,bpm
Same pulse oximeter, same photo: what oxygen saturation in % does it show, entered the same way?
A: 100,%
